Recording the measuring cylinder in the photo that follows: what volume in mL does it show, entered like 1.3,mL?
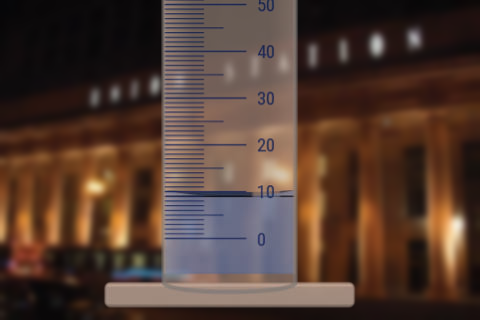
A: 9,mL
